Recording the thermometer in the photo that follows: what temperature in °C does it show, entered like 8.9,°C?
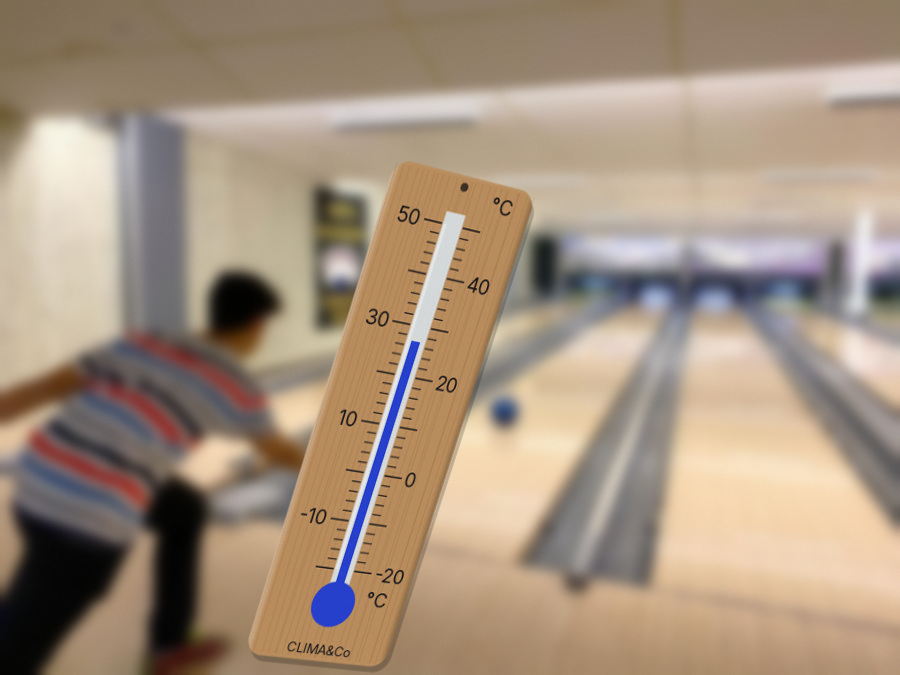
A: 27,°C
